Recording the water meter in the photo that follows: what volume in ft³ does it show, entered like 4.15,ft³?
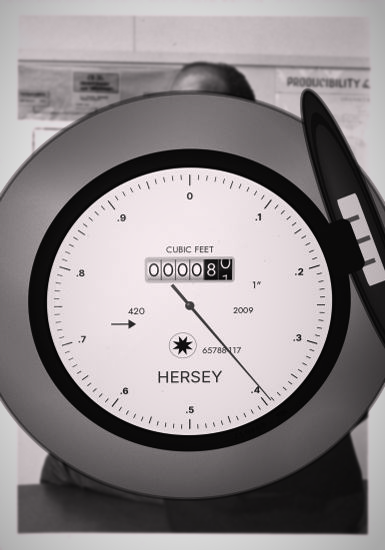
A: 80.39,ft³
